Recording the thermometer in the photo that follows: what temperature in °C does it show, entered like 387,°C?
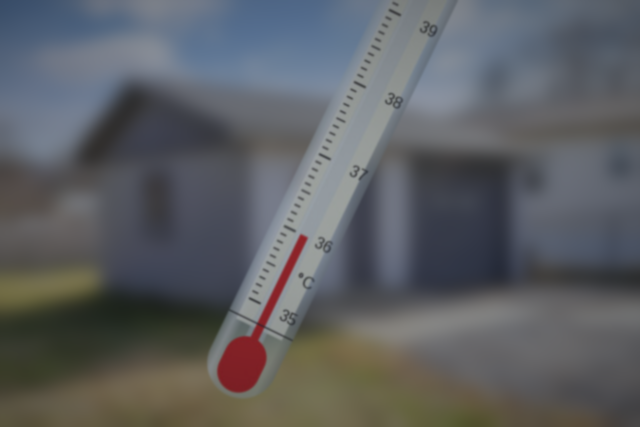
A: 36,°C
